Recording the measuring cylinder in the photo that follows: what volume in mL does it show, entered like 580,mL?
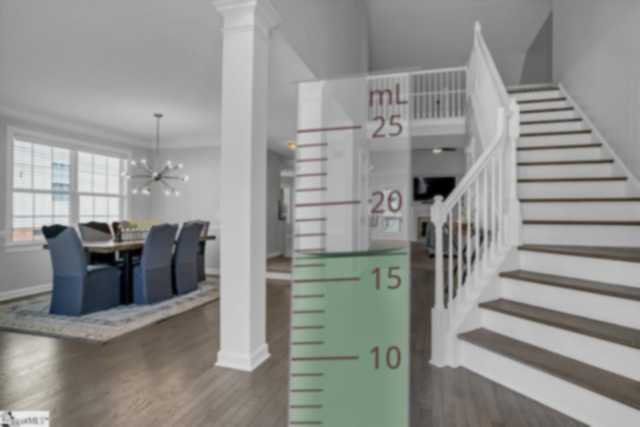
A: 16.5,mL
